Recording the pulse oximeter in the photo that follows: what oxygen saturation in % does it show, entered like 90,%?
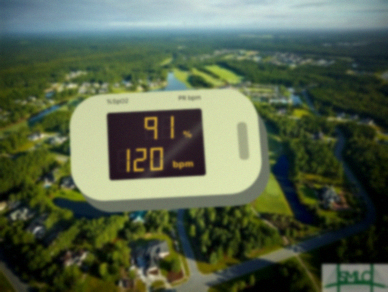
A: 91,%
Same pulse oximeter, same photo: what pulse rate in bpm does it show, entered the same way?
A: 120,bpm
